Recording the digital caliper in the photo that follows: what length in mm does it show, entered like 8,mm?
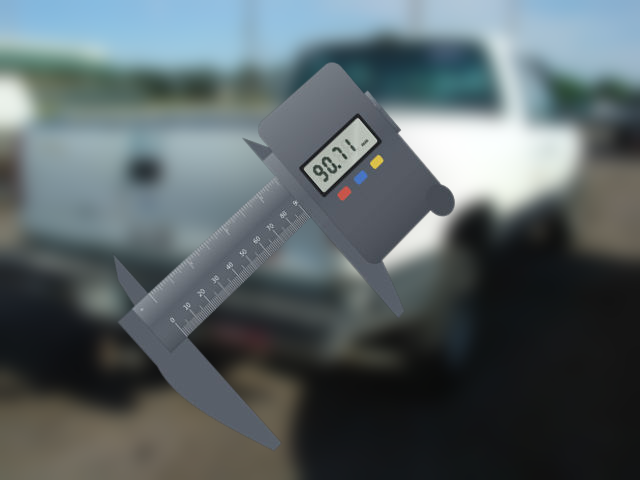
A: 90.71,mm
